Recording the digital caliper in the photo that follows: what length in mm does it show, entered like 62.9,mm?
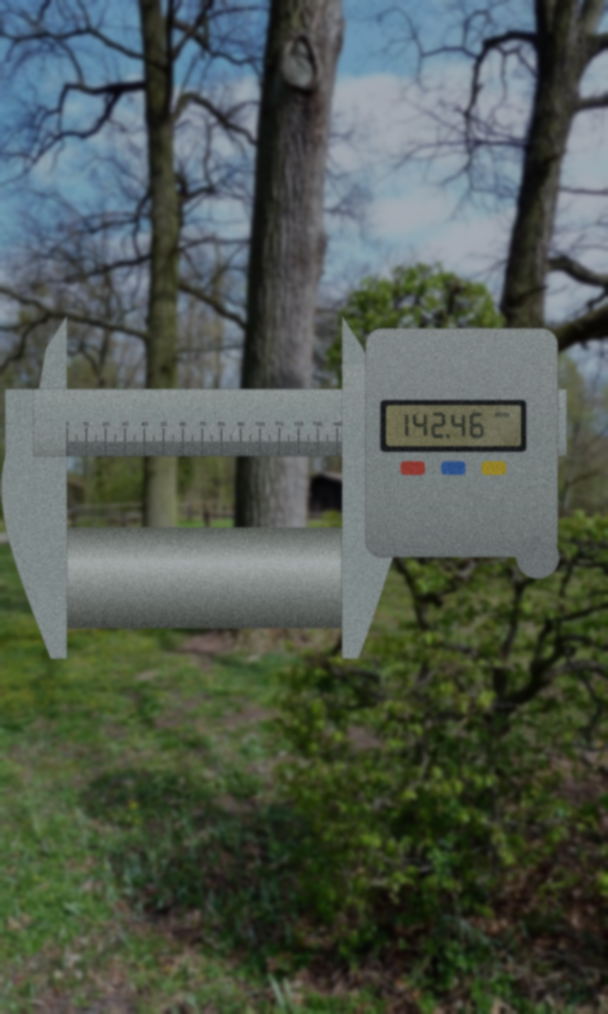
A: 142.46,mm
